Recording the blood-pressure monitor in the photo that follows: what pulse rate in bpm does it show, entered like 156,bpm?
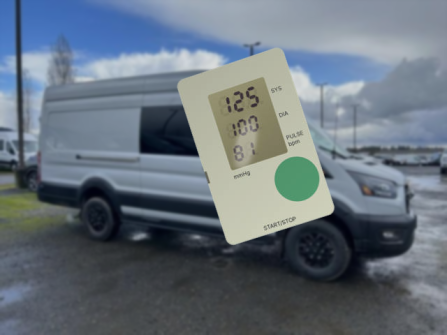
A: 81,bpm
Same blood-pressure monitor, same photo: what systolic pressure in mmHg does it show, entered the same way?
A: 125,mmHg
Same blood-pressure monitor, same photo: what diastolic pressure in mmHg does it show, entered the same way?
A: 100,mmHg
